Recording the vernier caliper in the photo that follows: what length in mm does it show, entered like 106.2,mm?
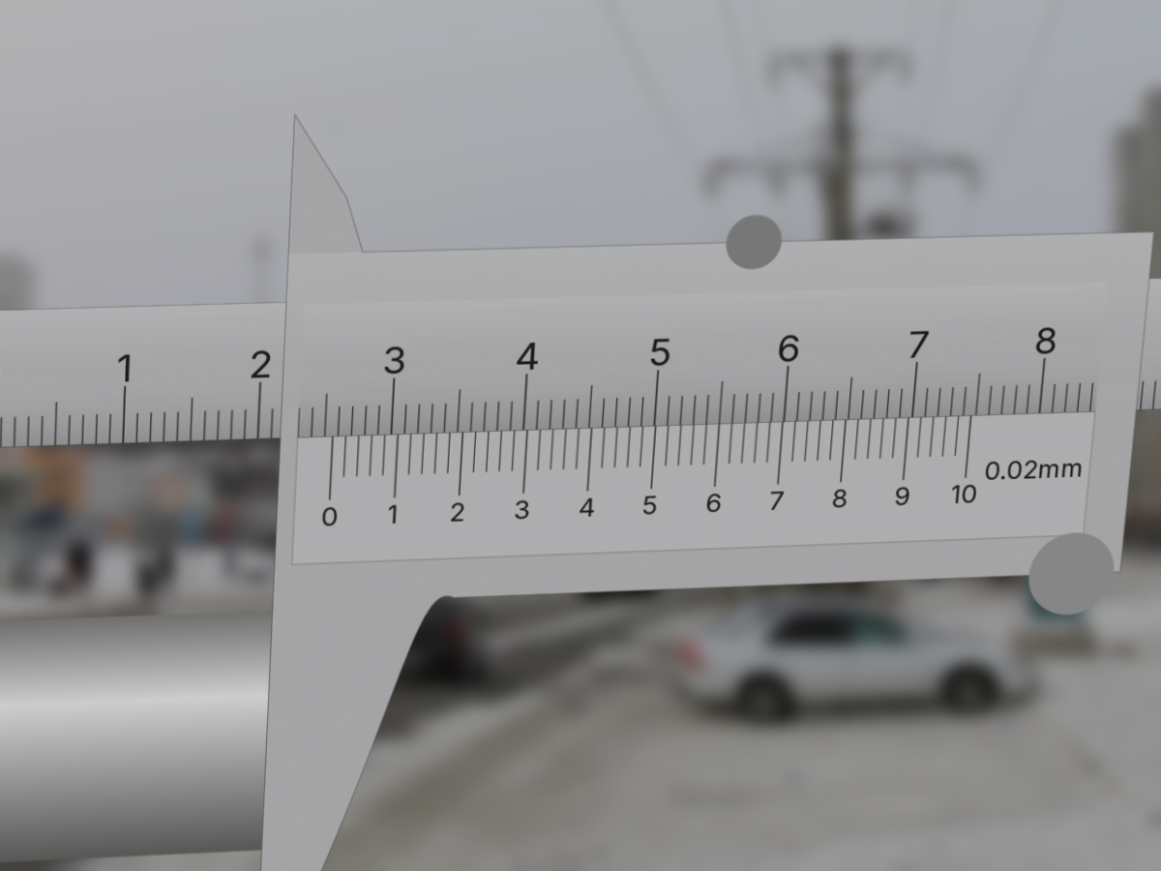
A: 25.6,mm
